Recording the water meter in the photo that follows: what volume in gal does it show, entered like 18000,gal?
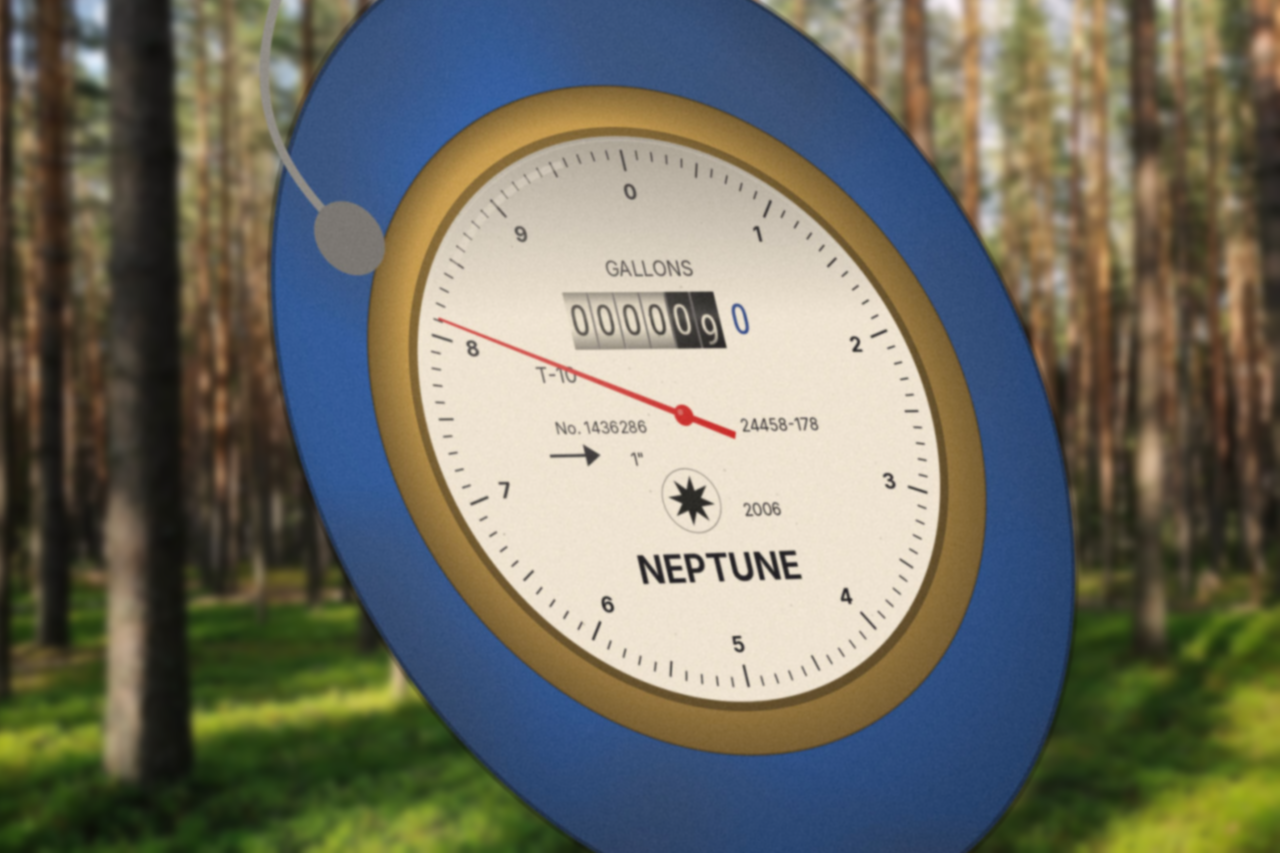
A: 88.1,gal
